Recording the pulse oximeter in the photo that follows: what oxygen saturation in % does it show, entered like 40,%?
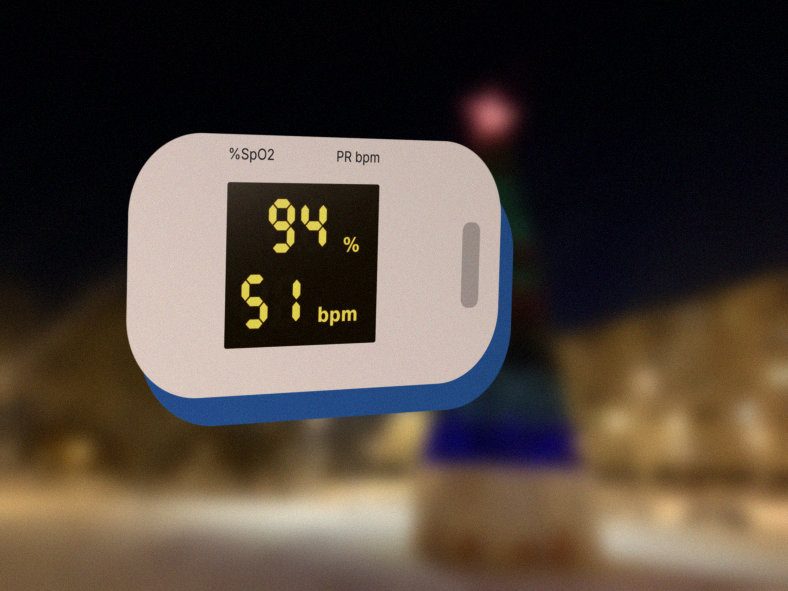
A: 94,%
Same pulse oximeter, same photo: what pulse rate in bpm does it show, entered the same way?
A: 51,bpm
